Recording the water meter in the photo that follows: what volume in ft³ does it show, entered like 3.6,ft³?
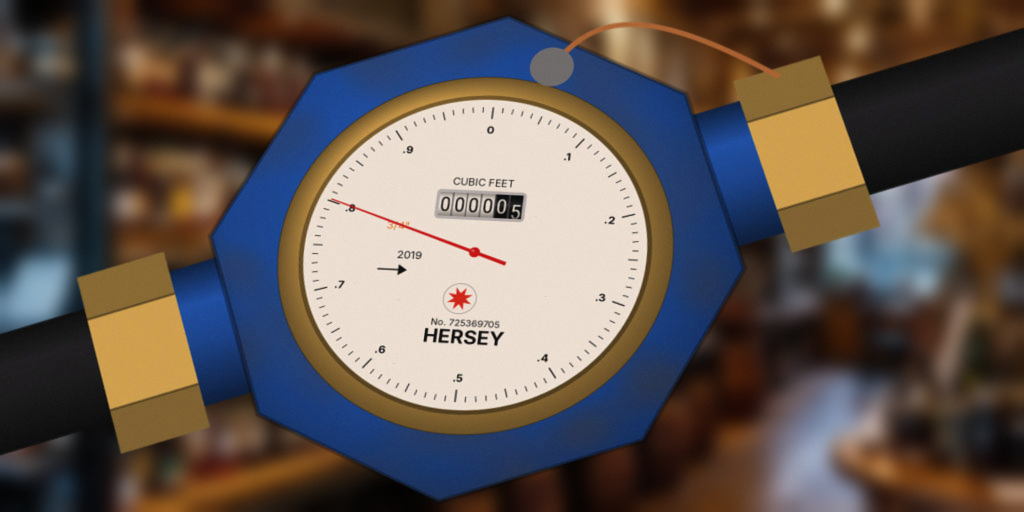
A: 4.80,ft³
